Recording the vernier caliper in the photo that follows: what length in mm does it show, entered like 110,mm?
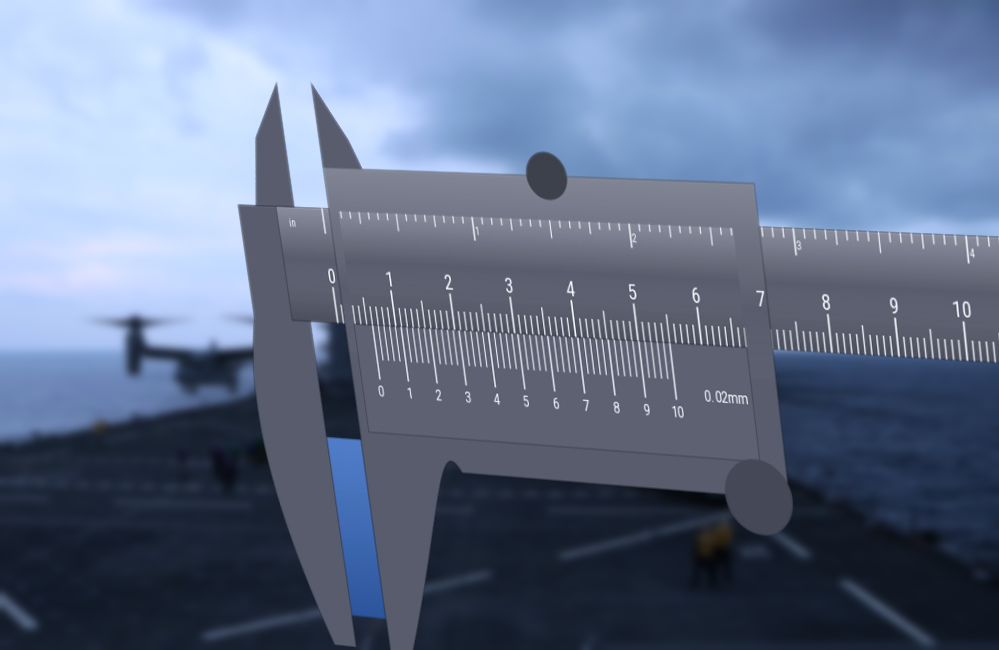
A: 6.0,mm
